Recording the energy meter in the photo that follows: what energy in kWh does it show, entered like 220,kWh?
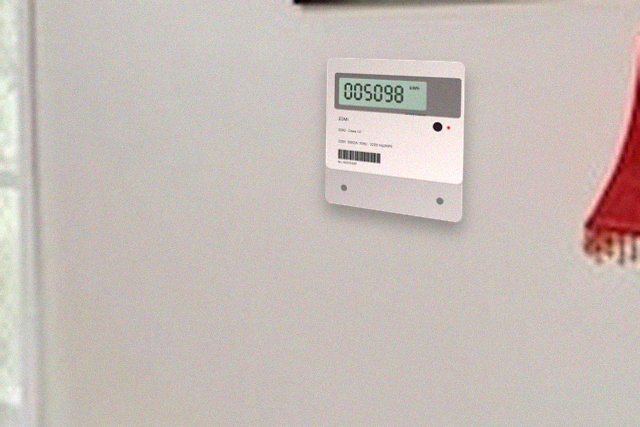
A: 5098,kWh
